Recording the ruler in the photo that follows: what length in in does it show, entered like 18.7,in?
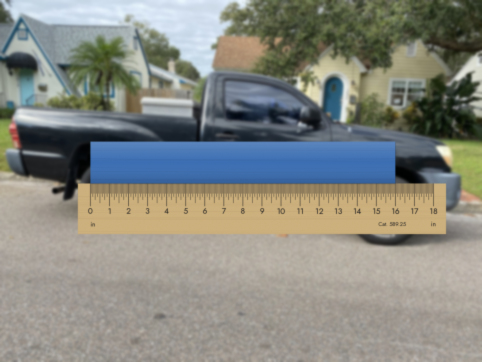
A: 16,in
